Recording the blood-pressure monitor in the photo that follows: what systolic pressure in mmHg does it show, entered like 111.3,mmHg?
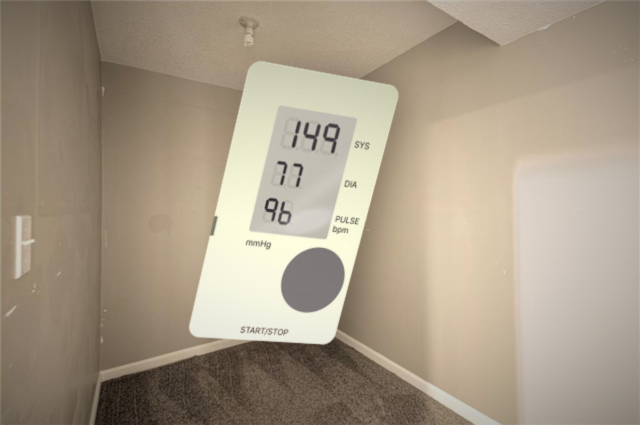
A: 149,mmHg
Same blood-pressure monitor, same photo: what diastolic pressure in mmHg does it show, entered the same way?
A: 77,mmHg
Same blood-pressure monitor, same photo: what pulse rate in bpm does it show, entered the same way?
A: 96,bpm
